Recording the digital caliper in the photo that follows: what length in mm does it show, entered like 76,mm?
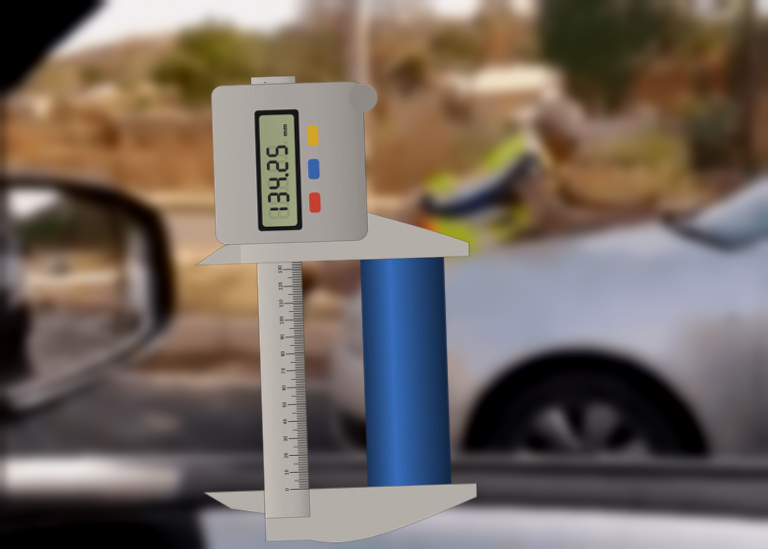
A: 134.25,mm
